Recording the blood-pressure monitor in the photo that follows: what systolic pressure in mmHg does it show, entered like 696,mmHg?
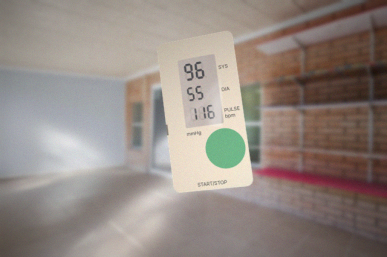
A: 96,mmHg
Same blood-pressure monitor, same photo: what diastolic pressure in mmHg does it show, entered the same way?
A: 55,mmHg
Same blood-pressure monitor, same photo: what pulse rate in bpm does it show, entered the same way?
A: 116,bpm
